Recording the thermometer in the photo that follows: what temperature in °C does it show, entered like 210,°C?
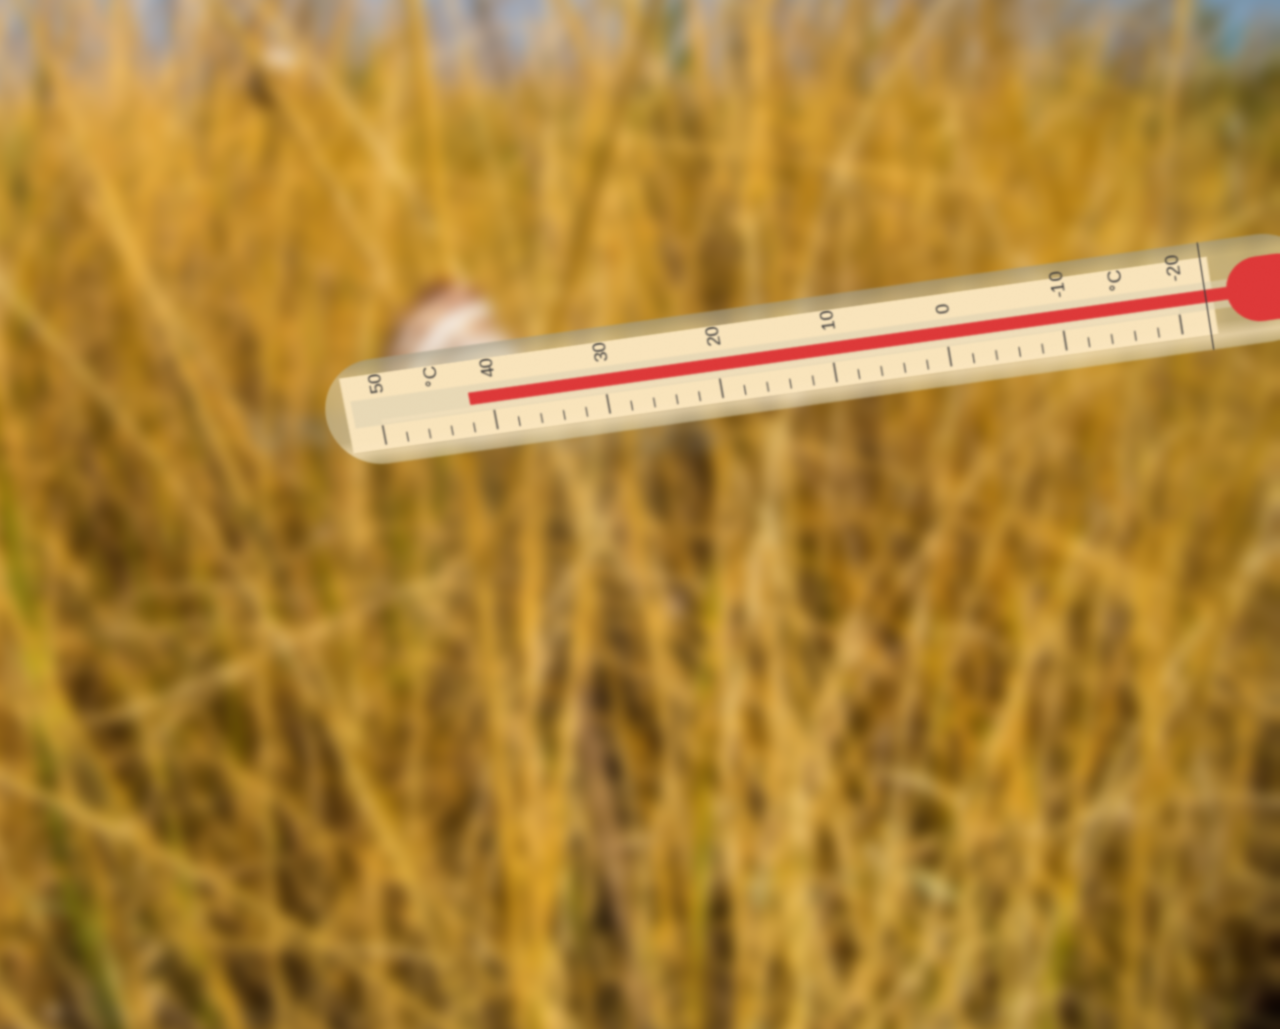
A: 42,°C
